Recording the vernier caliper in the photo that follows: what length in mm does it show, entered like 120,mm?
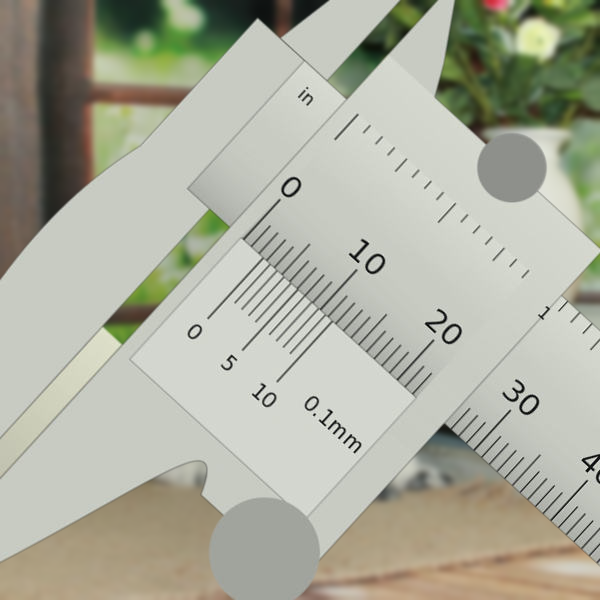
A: 2.6,mm
